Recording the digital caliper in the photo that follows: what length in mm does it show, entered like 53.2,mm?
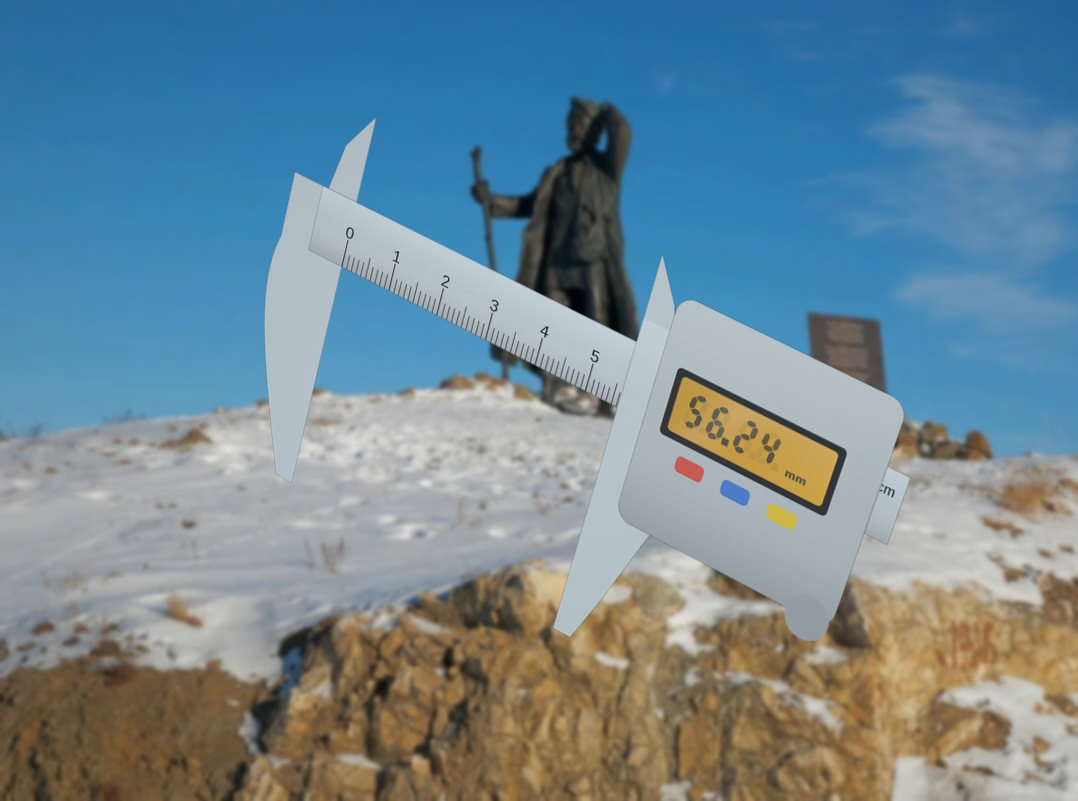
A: 56.24,mm
